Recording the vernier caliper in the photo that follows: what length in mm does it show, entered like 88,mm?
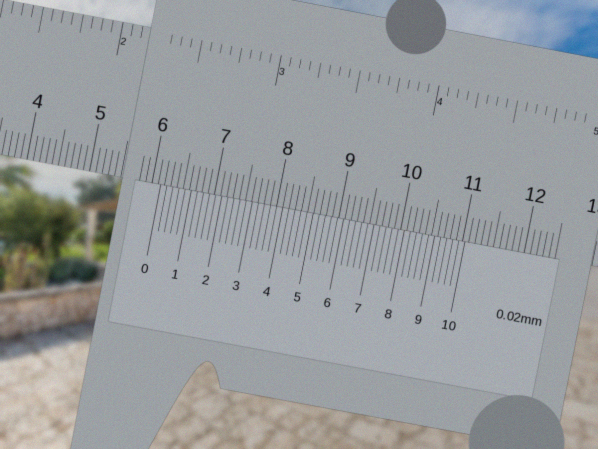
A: 61.4,mm
